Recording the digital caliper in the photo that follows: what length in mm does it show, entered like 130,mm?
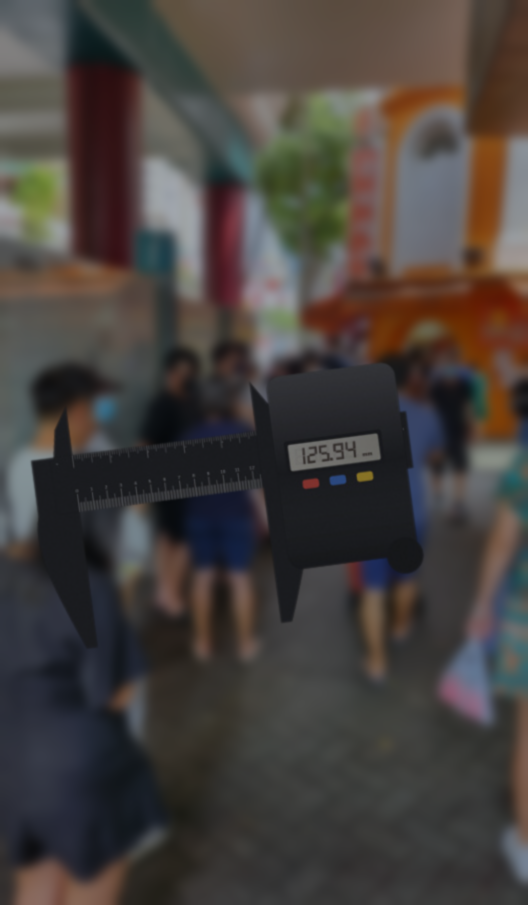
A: 125.94,mm
